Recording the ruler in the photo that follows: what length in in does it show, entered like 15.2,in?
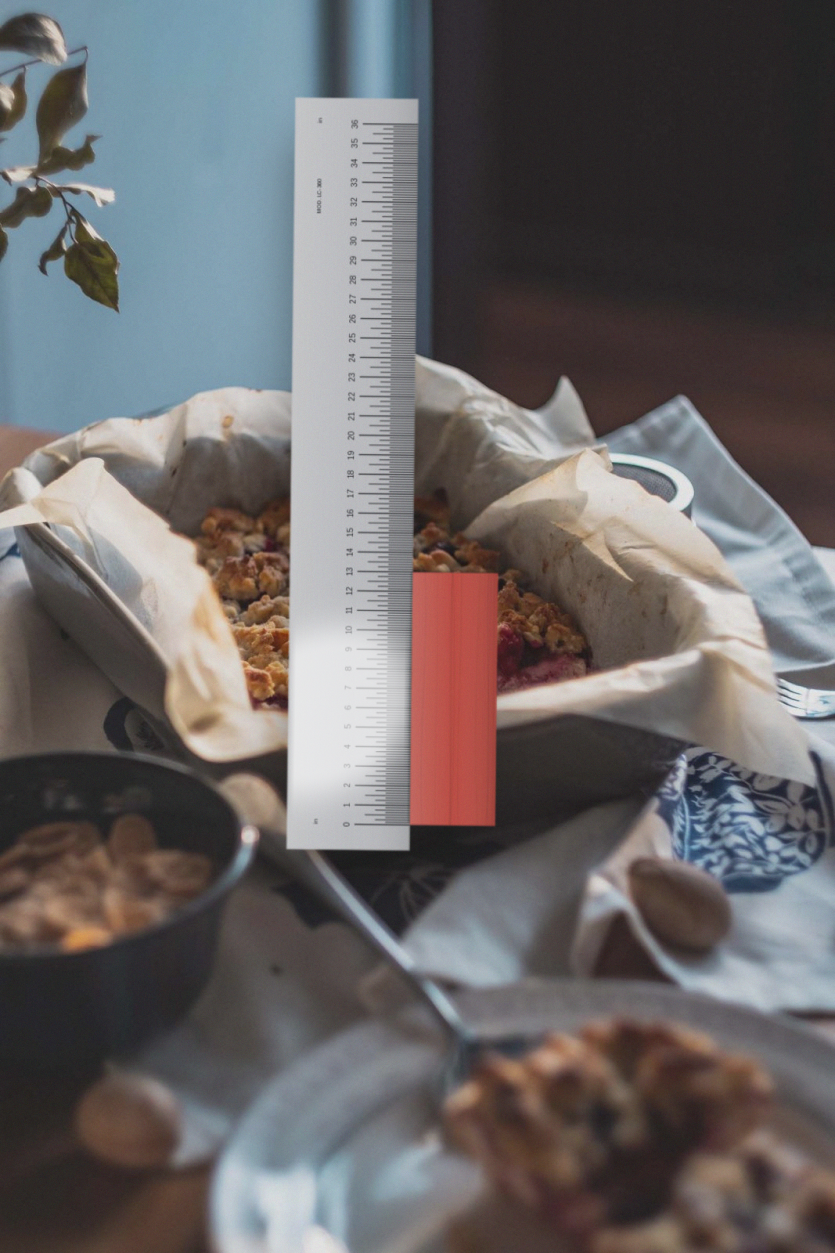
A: 13,in
